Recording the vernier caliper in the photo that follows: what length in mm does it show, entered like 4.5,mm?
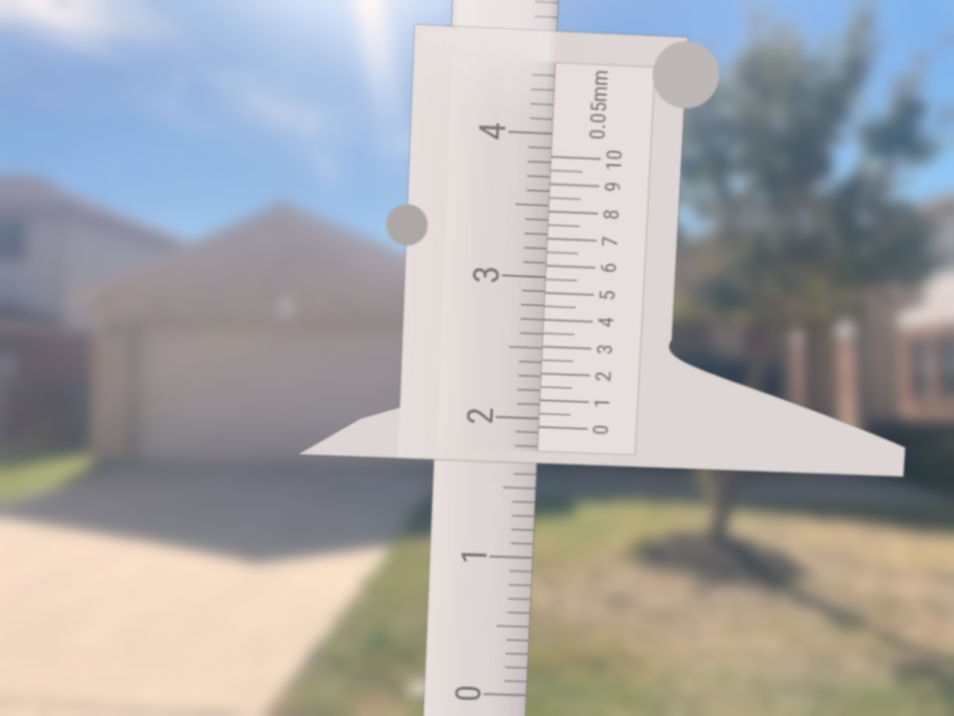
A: 19.4,mm
